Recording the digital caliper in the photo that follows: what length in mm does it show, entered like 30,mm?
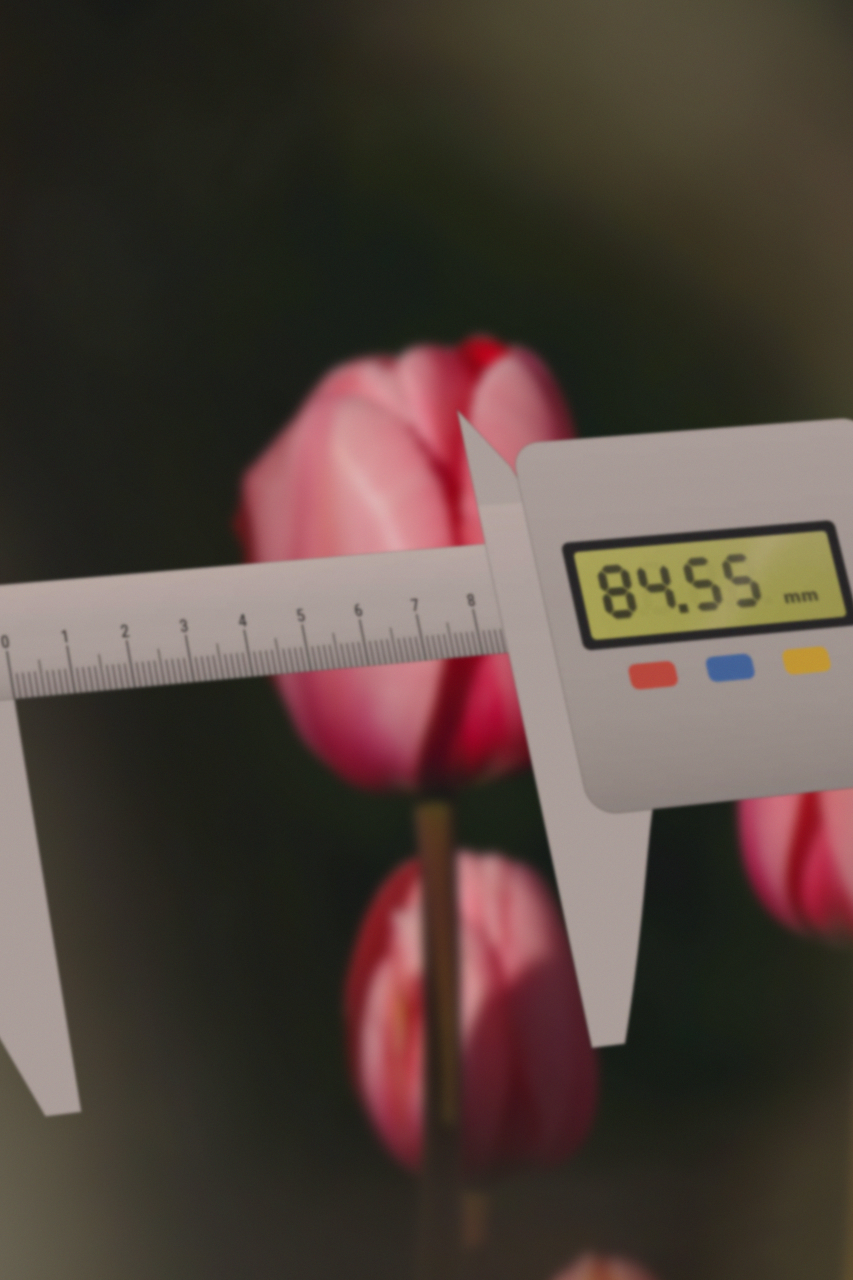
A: 84.55,mm
